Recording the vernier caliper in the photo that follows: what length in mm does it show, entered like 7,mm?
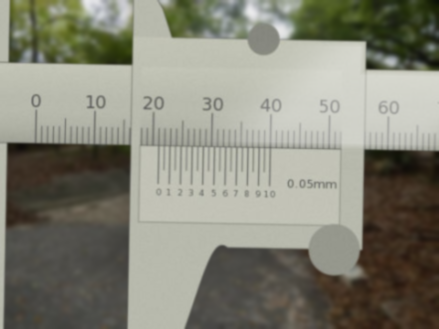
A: 21.0,mm
